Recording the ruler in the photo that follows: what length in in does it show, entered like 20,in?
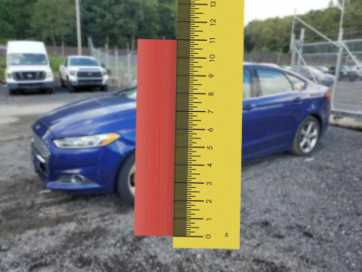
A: 11,in
